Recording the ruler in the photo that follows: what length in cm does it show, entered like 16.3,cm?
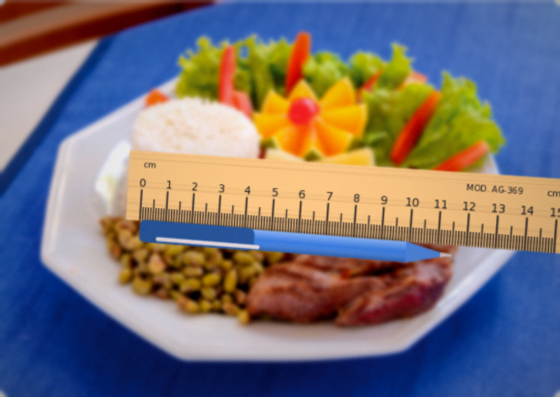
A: 11.5,cm
